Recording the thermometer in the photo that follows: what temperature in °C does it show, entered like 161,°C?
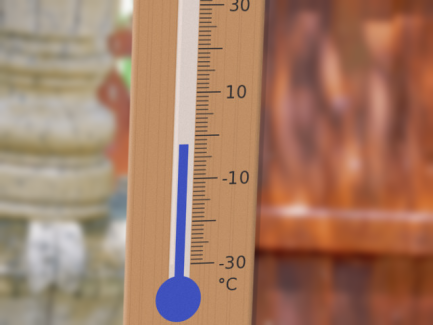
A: -2,°C
